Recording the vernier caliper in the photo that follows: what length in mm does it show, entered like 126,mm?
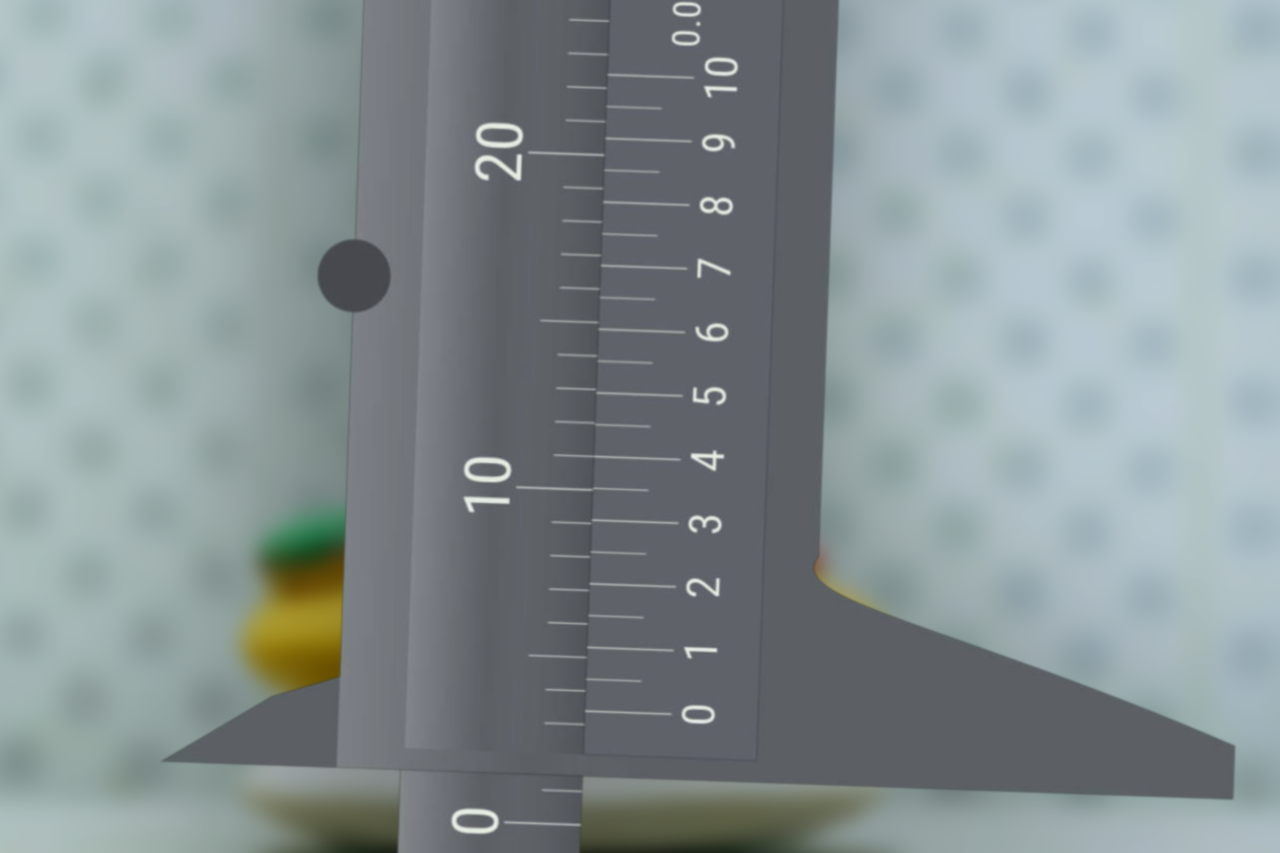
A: 3.40,mm
